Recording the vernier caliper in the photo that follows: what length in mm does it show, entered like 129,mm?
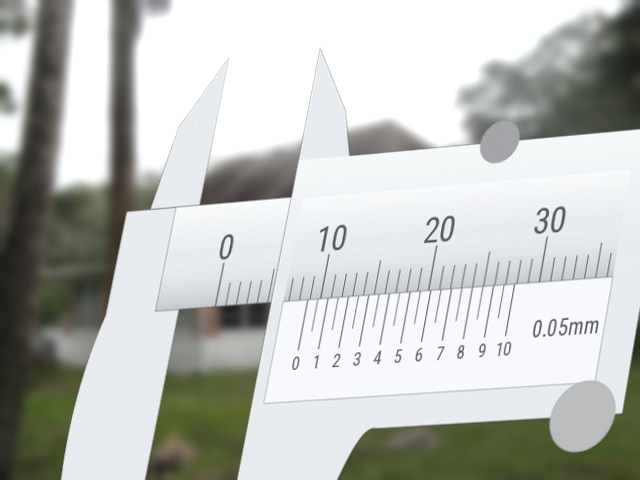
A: 8.8,mm
